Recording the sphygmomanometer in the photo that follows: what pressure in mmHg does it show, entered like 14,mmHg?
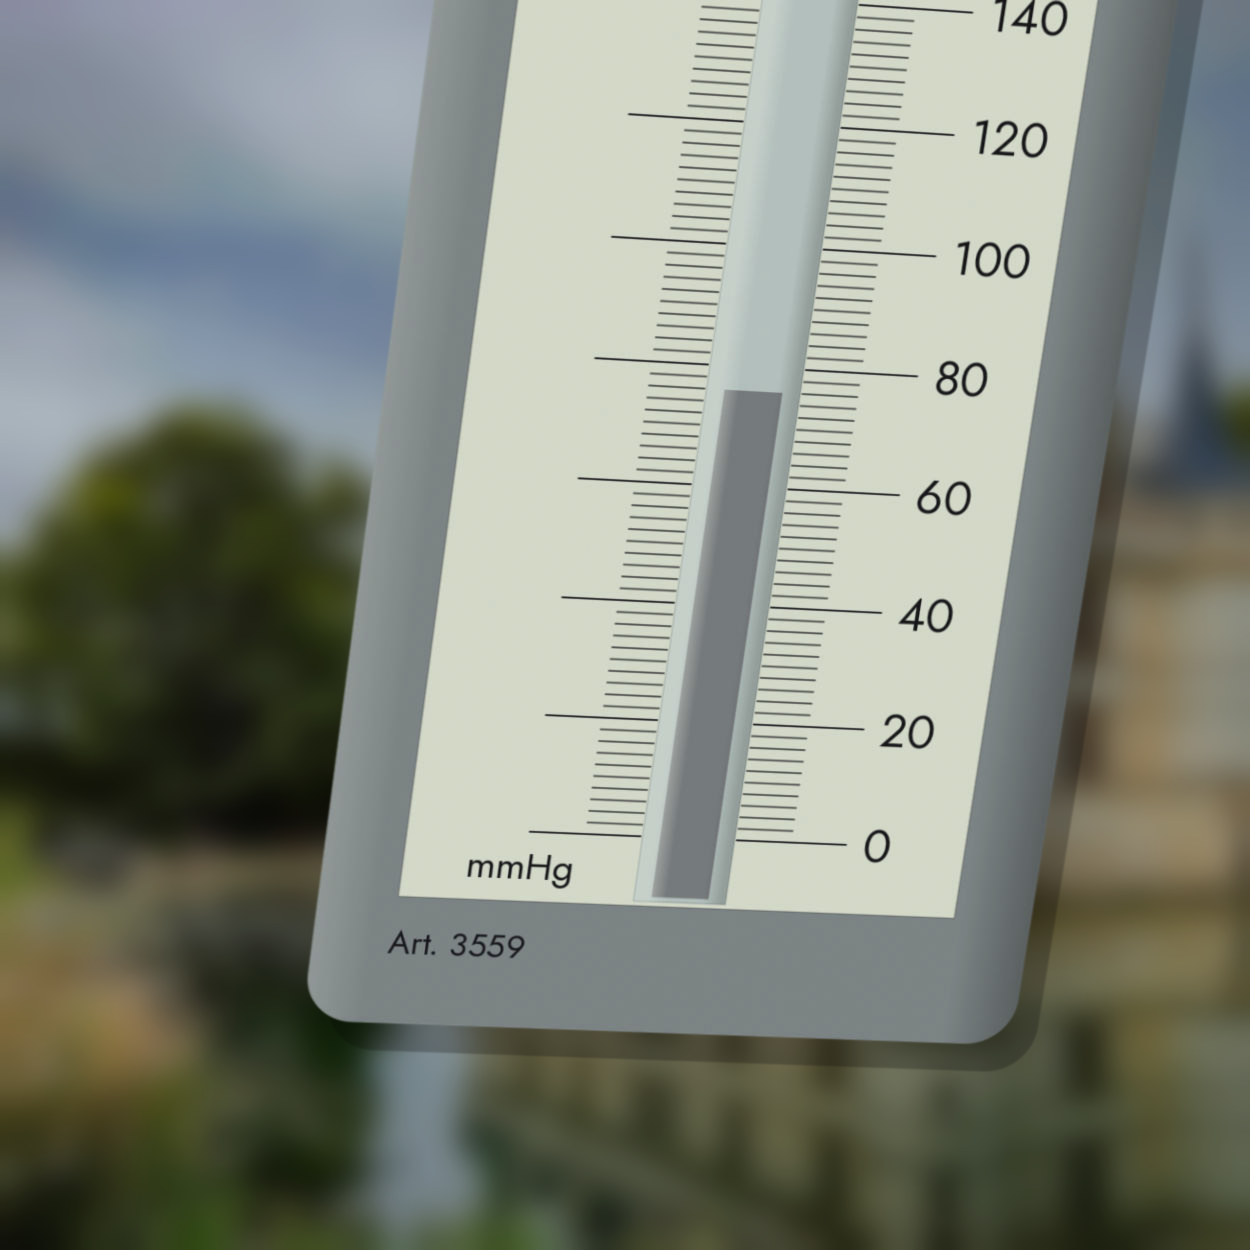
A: 76,mmHg
